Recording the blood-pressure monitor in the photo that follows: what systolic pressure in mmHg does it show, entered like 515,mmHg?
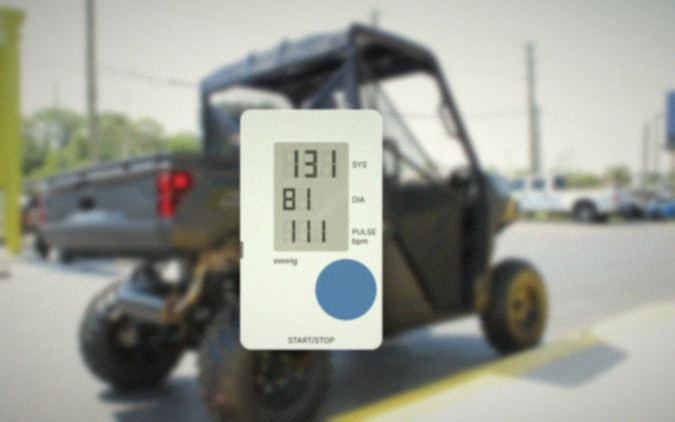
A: 131,mmHg
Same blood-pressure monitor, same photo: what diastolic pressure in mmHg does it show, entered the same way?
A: 81,mmHg
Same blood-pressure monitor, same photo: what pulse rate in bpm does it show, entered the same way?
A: 111,bpm
